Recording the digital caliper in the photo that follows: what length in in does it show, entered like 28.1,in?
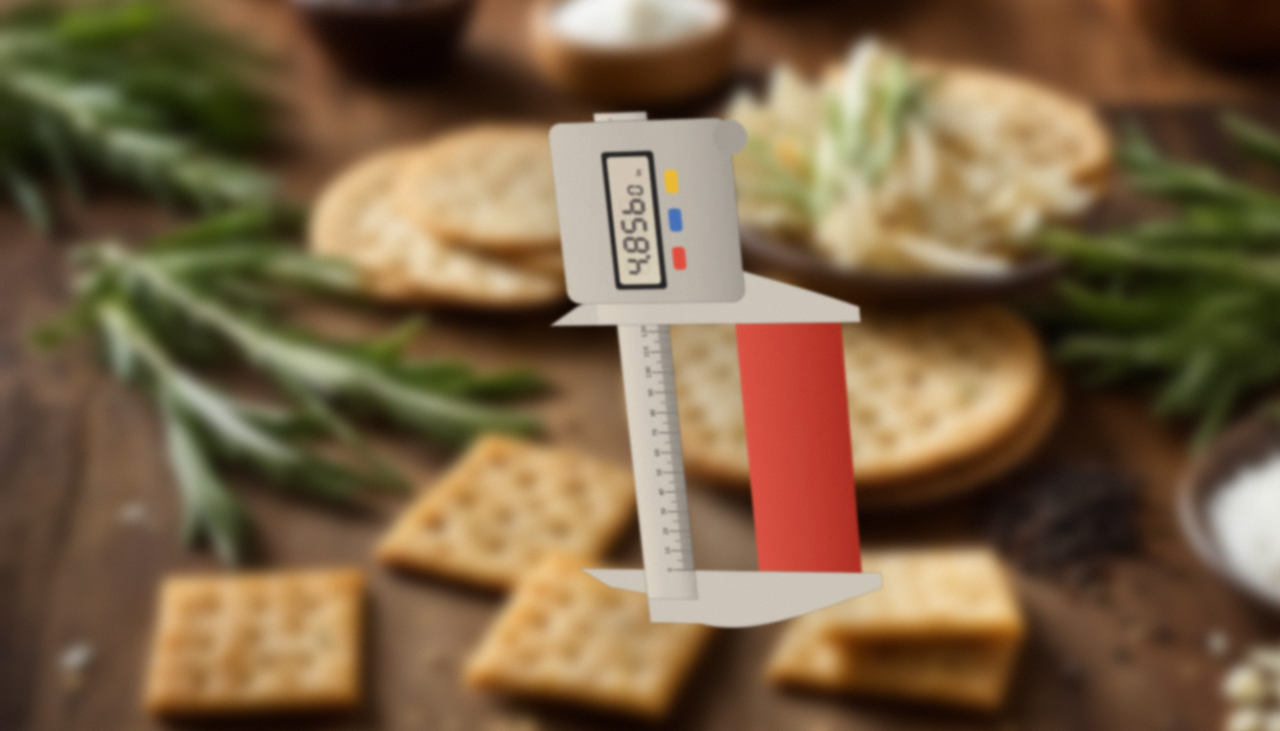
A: 4.8560,in
